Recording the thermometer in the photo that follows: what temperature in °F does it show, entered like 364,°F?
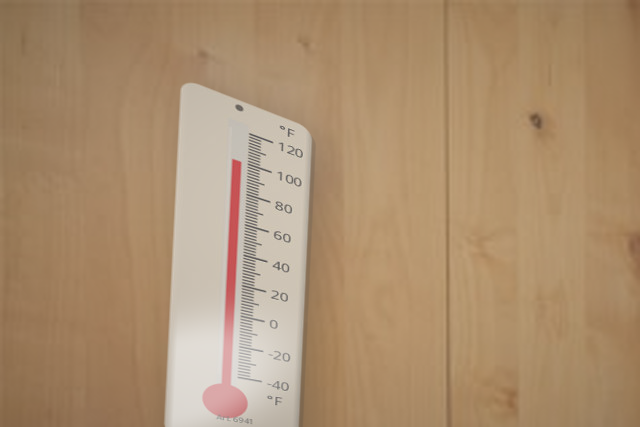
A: 100,°F
